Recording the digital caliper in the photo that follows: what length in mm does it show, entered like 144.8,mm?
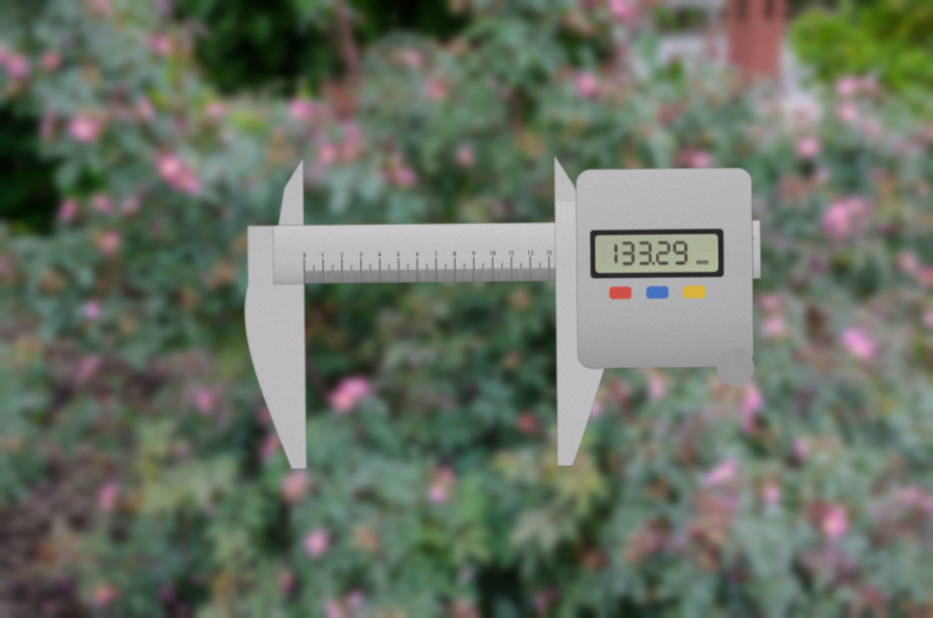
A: 133.29,mm
